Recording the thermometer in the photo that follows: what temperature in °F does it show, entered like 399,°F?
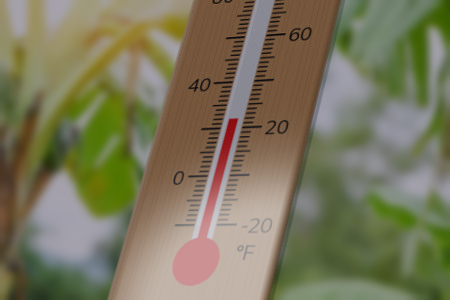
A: 24,°F
